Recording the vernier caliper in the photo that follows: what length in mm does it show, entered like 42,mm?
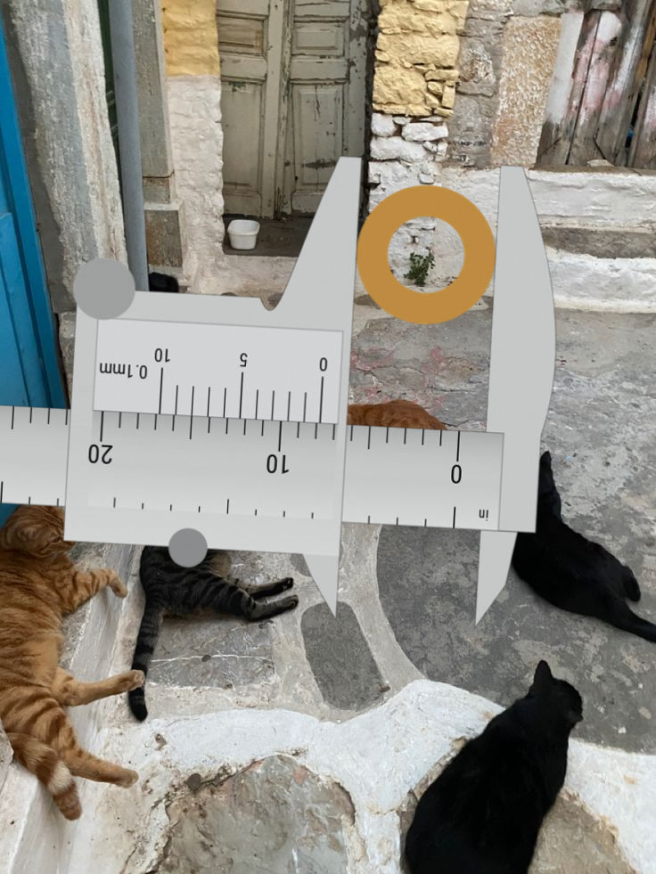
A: 7.8,mm
